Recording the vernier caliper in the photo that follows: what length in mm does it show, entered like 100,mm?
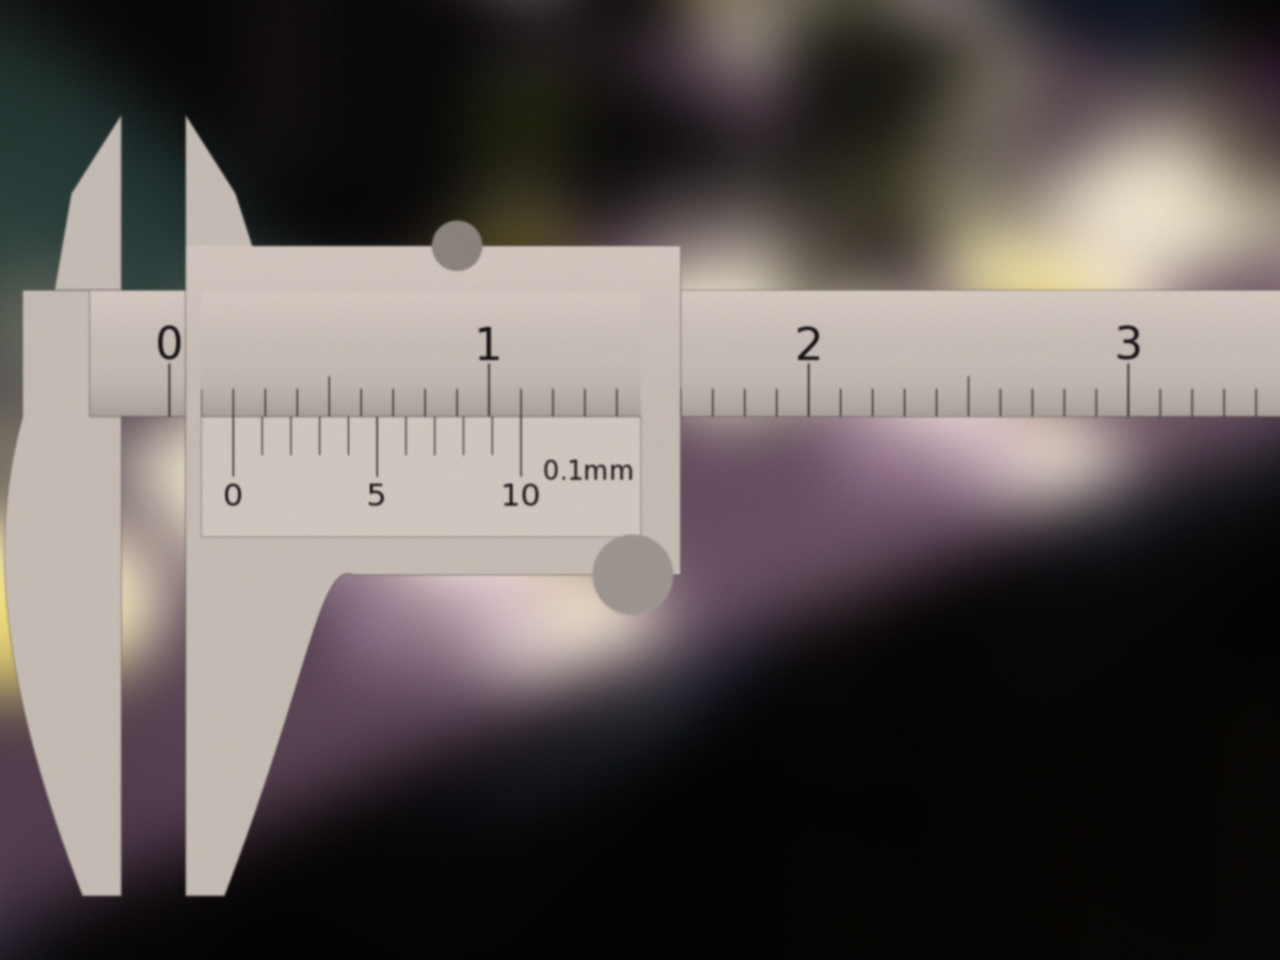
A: 2.0,mm
